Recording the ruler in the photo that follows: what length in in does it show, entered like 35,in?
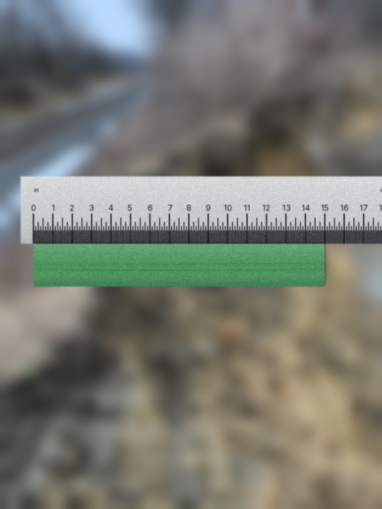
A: 15,in
